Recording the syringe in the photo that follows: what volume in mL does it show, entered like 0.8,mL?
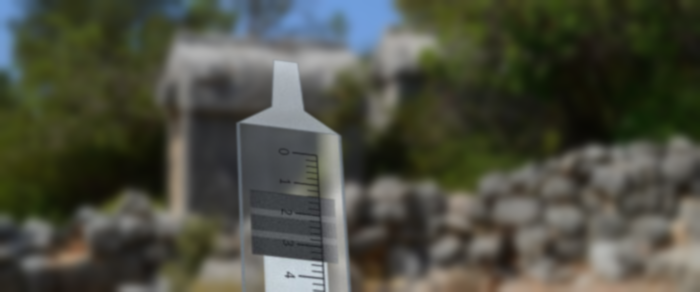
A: 1.4,mL
